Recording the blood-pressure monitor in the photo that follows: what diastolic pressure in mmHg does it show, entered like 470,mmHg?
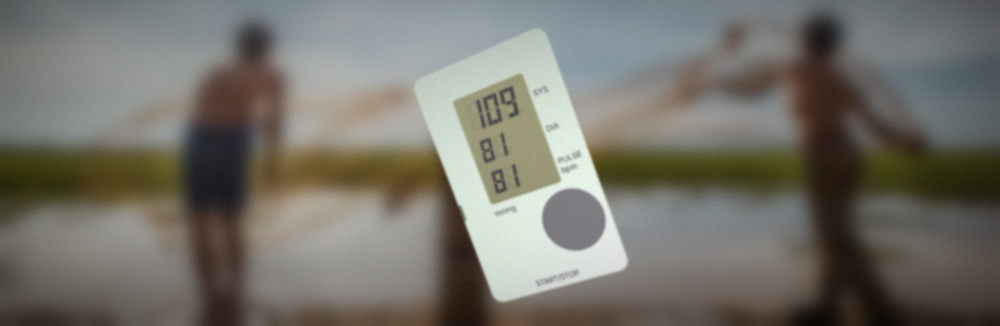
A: 81,mmHg
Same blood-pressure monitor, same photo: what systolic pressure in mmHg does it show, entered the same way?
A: 109,mmHg
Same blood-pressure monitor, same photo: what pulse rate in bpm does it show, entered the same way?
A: 81,bpm
